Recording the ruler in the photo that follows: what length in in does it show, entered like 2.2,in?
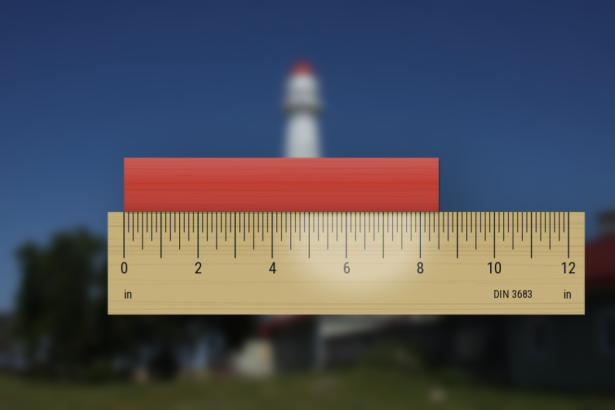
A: 8.5,in
